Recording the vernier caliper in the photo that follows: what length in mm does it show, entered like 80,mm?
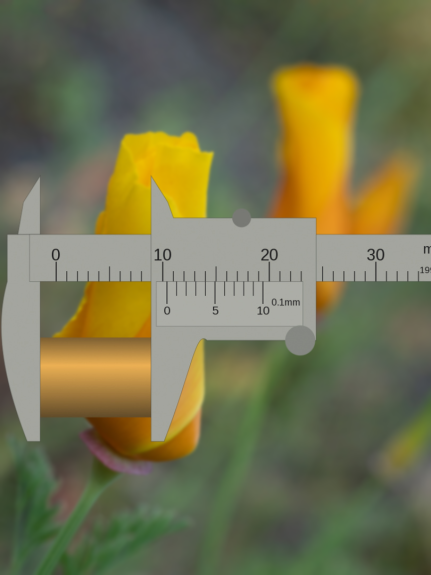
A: 10.4,mm
